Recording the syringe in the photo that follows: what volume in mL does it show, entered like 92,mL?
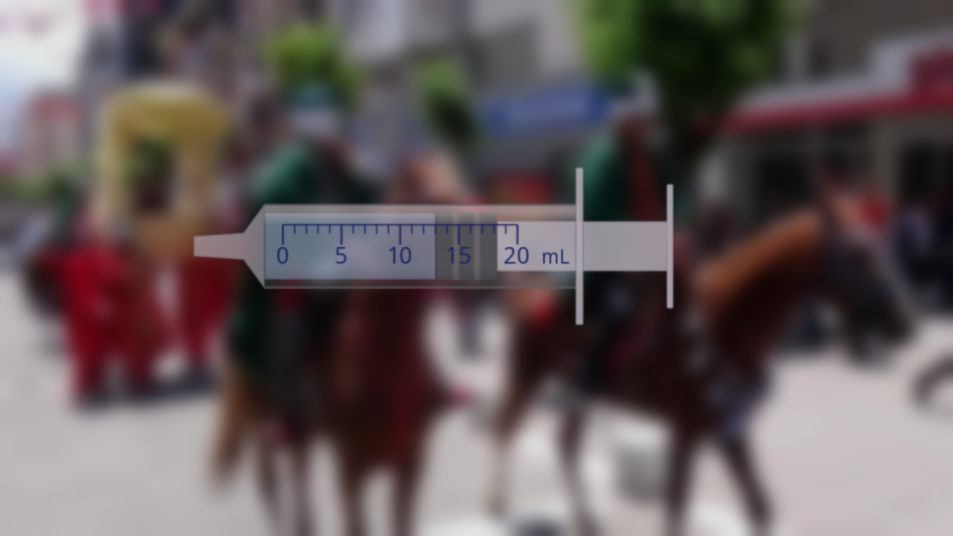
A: 13,mL
